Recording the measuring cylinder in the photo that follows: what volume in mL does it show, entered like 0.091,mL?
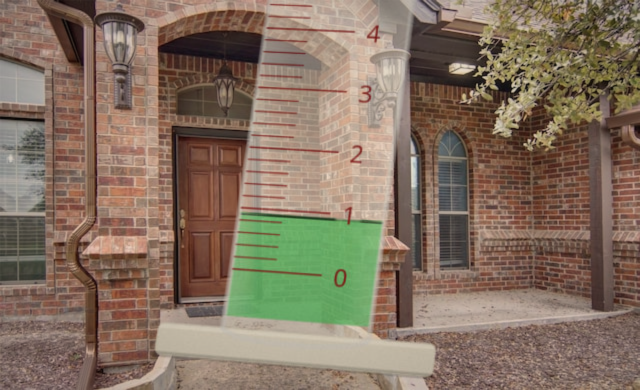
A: 0.9,mL
